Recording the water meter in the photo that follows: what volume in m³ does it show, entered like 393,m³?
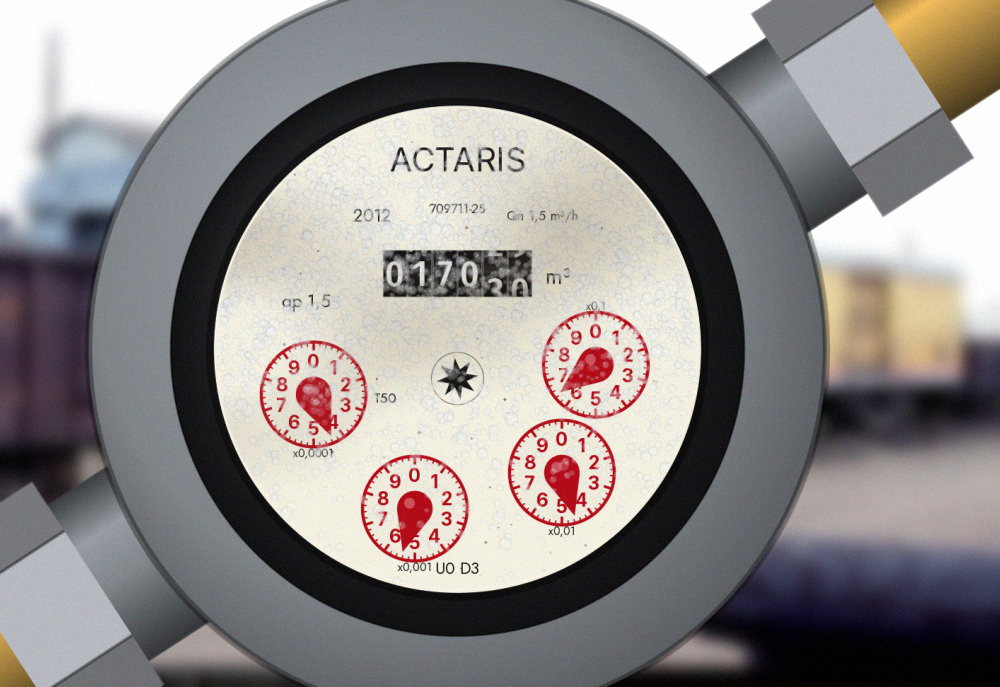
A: 17029.6454,m³
